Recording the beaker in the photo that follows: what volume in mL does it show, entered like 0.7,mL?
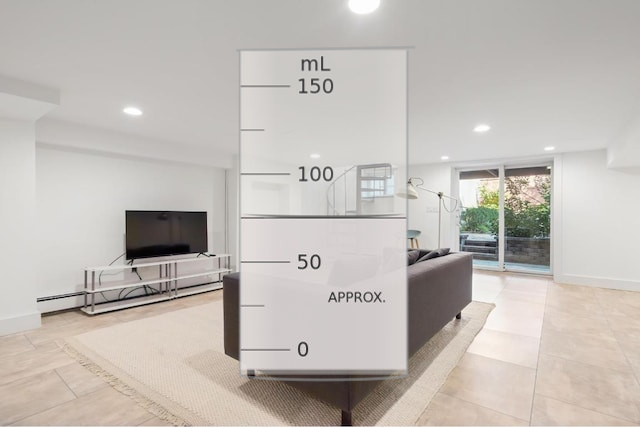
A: 75,mL
